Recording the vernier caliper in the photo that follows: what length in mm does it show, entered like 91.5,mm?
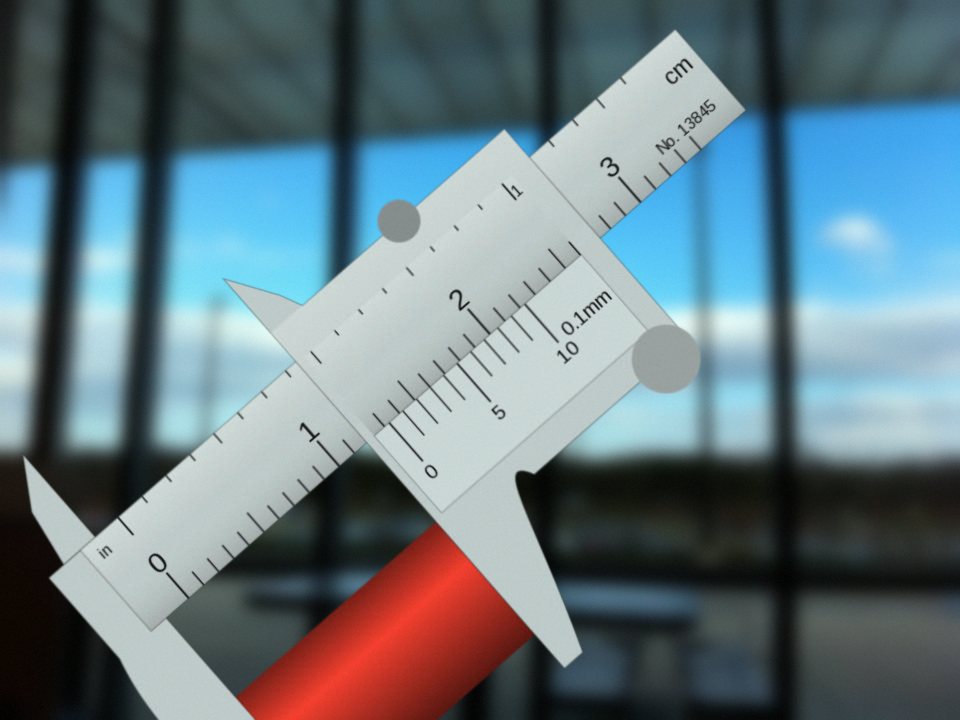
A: 13.3,mm
